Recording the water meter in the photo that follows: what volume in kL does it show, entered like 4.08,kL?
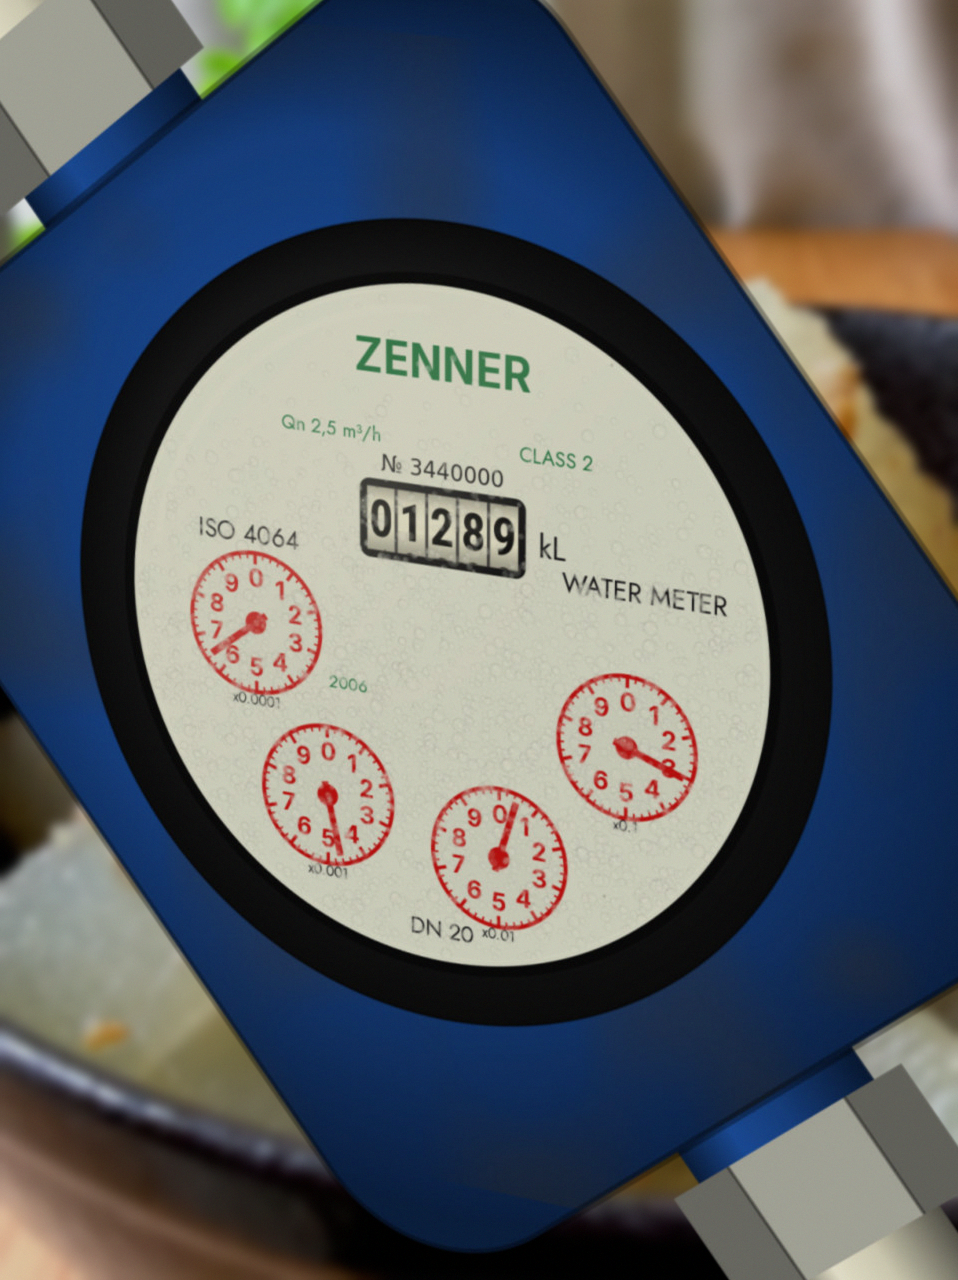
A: 1289.3046,kL
